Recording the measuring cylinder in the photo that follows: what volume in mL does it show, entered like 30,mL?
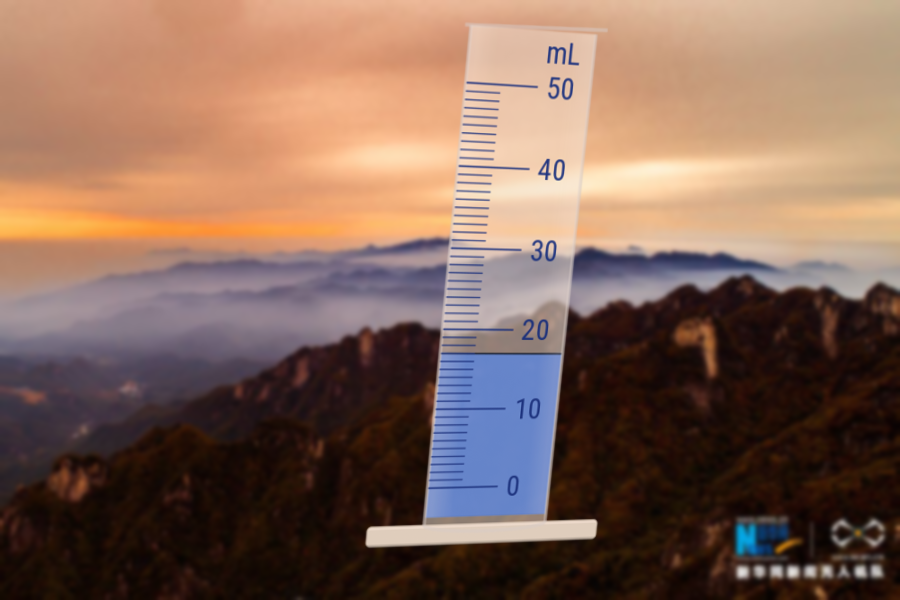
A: 17,mL
